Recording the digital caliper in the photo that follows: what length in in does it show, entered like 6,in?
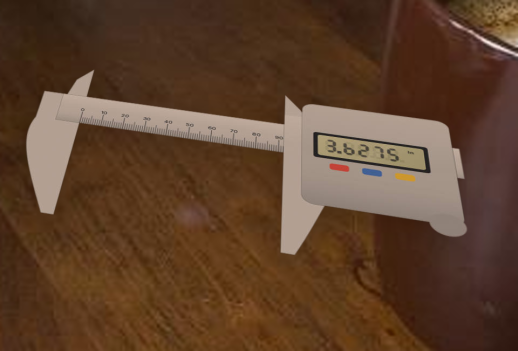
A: 3.6275,in
